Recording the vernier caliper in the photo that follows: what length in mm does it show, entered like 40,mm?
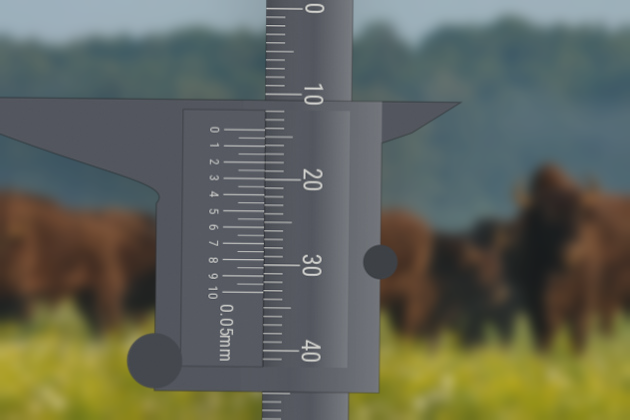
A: 14.2,mm
